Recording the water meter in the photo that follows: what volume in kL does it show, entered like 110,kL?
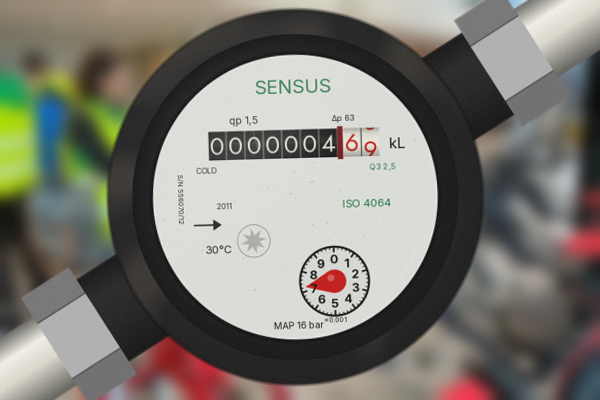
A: 4.687,kL
